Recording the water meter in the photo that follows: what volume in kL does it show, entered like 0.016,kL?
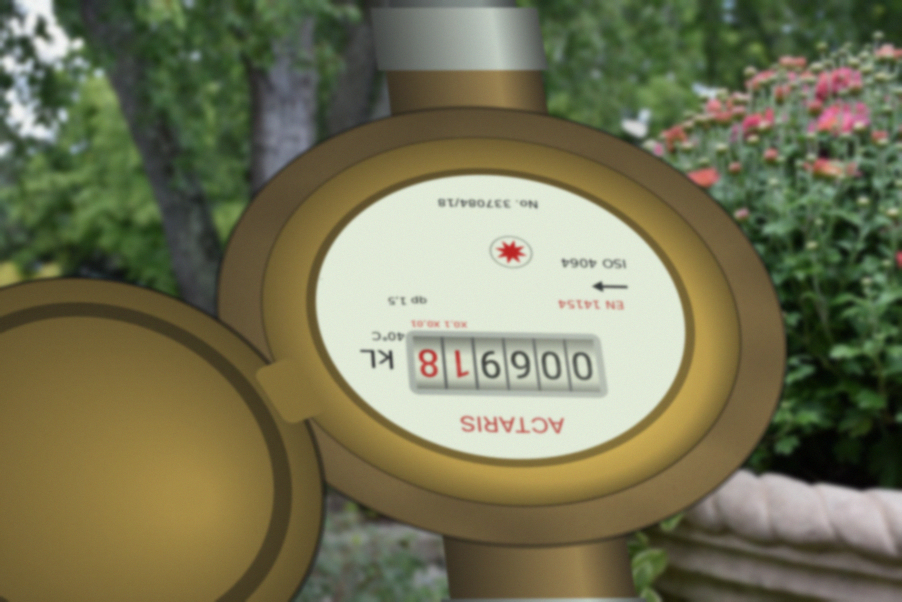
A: 69.18,kL
